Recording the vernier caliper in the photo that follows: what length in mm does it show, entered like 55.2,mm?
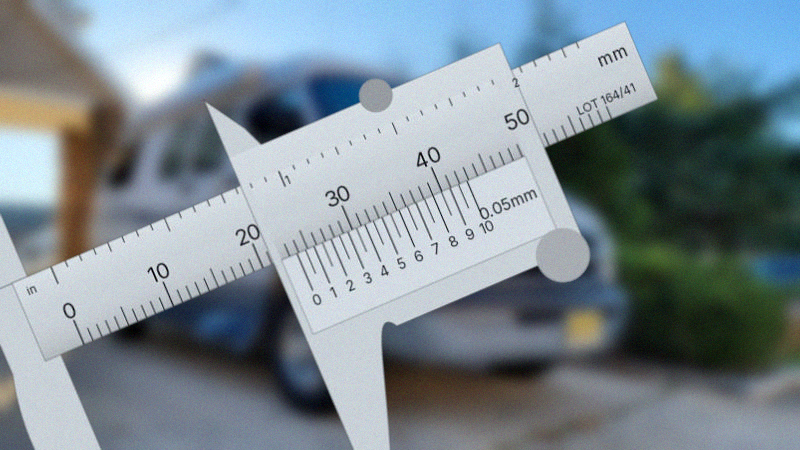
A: 23.8,mm
